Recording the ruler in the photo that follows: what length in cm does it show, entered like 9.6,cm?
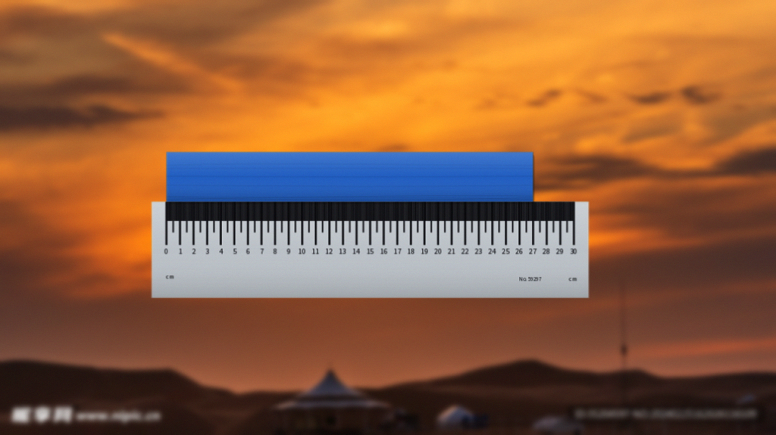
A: 27,cm
